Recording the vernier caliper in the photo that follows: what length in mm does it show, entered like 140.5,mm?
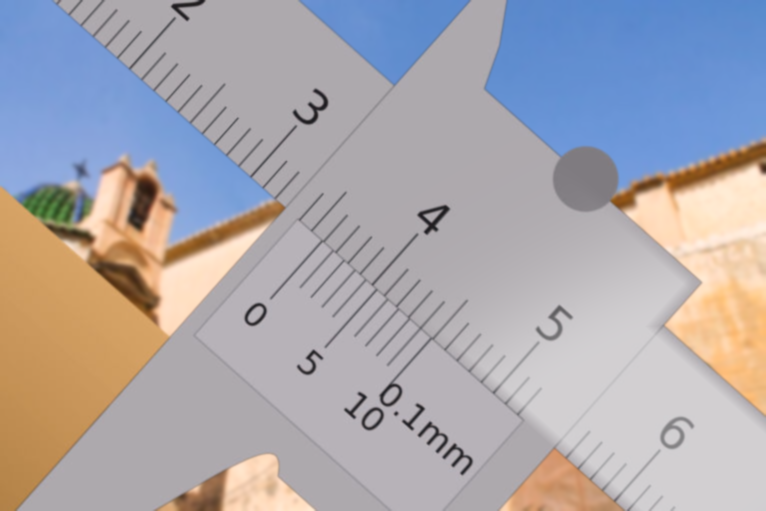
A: 35.9,mm
